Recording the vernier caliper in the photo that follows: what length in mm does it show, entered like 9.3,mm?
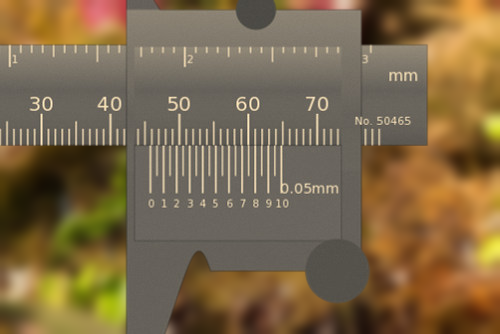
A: 45.8,mm
